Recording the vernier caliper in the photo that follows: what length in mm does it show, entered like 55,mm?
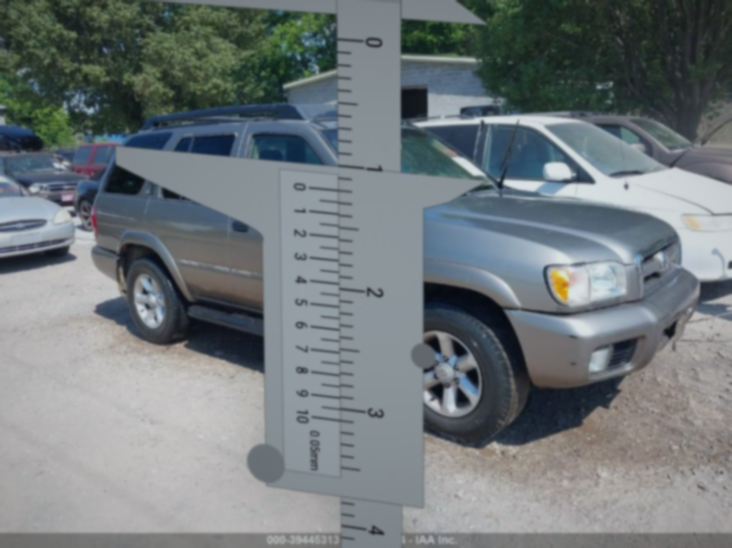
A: 12.0,mm
